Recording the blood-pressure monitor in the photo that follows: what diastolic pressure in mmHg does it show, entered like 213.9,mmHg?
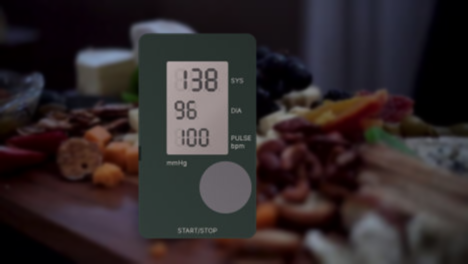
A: 96,mmHg
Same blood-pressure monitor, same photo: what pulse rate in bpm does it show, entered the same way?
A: 100,bpm
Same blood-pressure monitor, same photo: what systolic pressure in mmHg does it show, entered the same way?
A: 138,mmHg
